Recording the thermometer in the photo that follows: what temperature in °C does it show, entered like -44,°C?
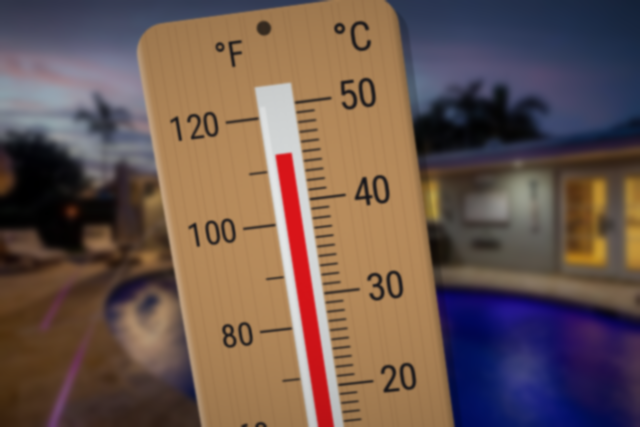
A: 45,°C
